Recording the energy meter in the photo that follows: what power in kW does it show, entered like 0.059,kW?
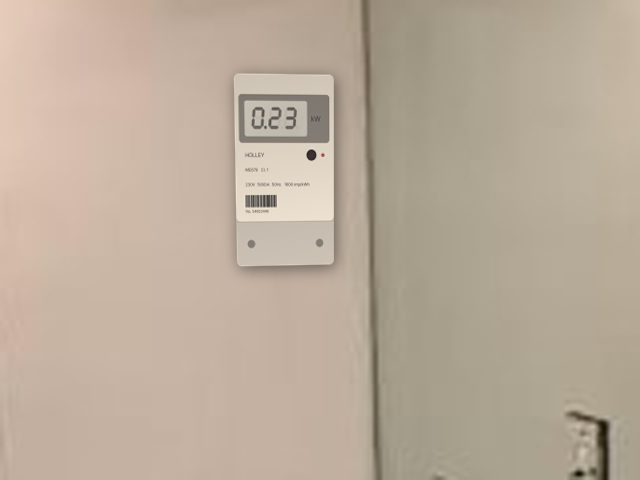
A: 0.23,kW
